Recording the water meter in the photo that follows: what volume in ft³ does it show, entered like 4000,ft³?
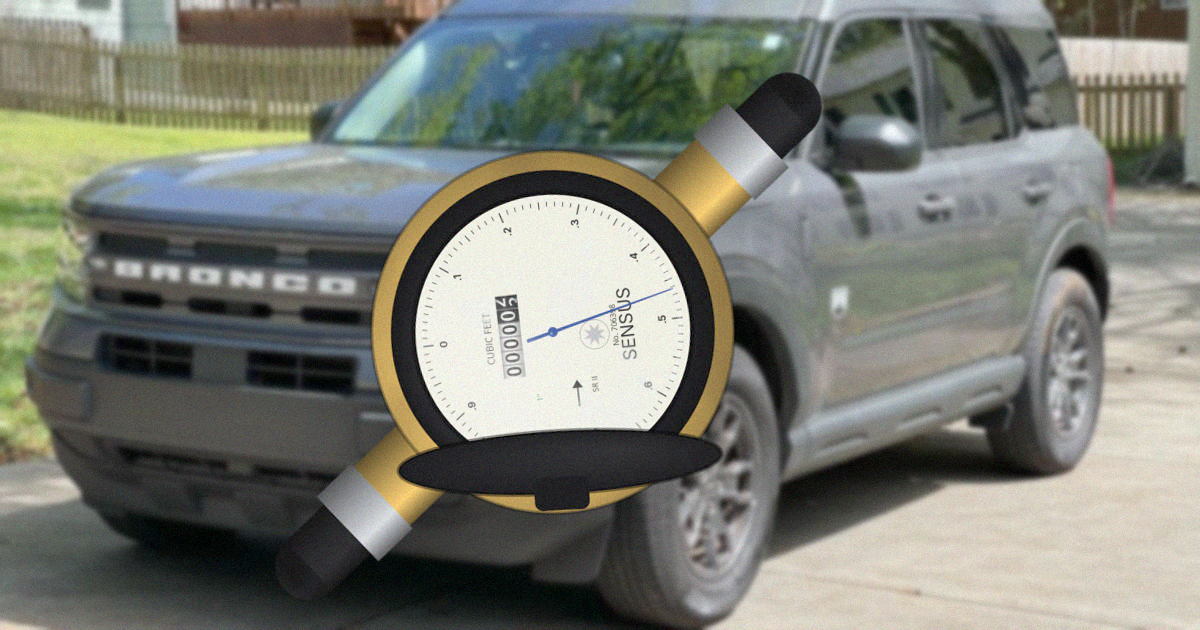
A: 2.46,ft³
